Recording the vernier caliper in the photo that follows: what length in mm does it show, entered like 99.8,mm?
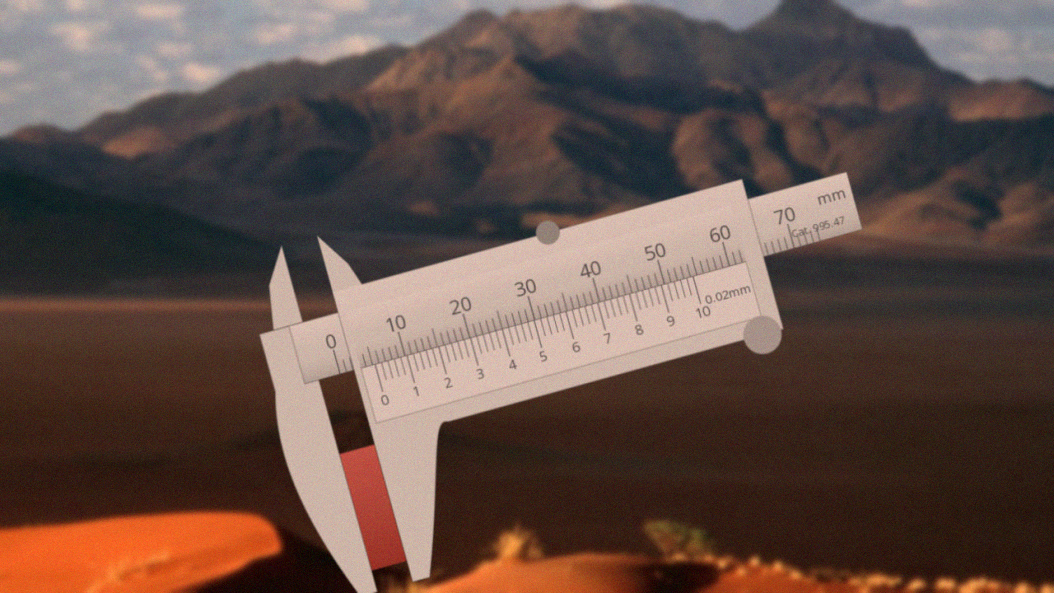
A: 5.4,mm
